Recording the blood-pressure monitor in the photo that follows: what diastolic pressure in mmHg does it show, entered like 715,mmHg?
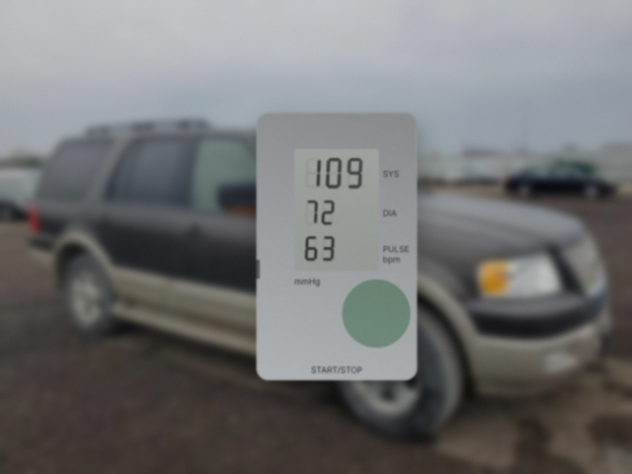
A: 72,mmHg
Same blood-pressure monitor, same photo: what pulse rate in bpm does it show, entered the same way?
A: 63,bpm
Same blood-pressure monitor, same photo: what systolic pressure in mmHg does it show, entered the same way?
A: 109,mmHg
